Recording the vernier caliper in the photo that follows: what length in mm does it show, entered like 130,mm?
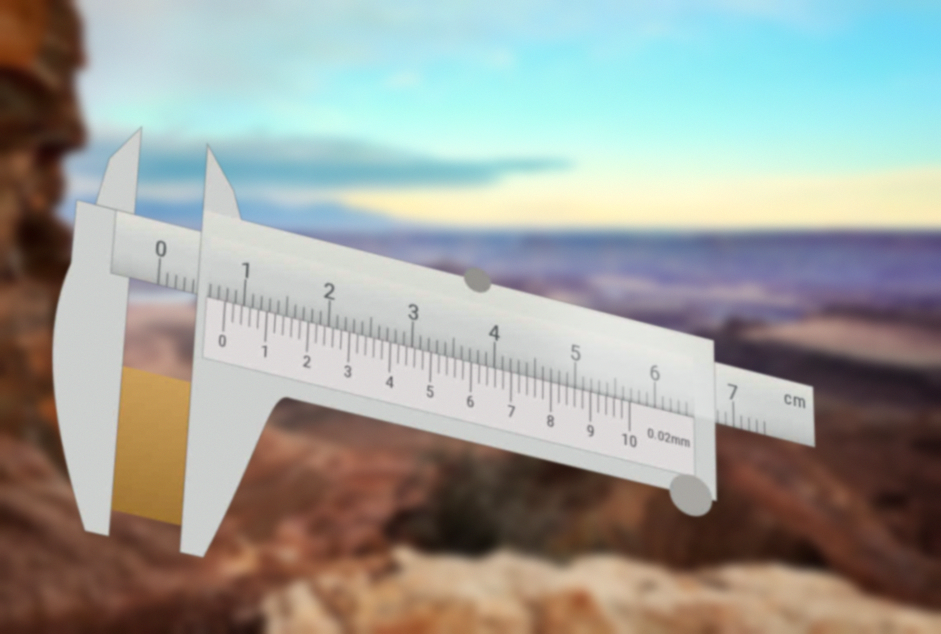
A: 7.8,mm
